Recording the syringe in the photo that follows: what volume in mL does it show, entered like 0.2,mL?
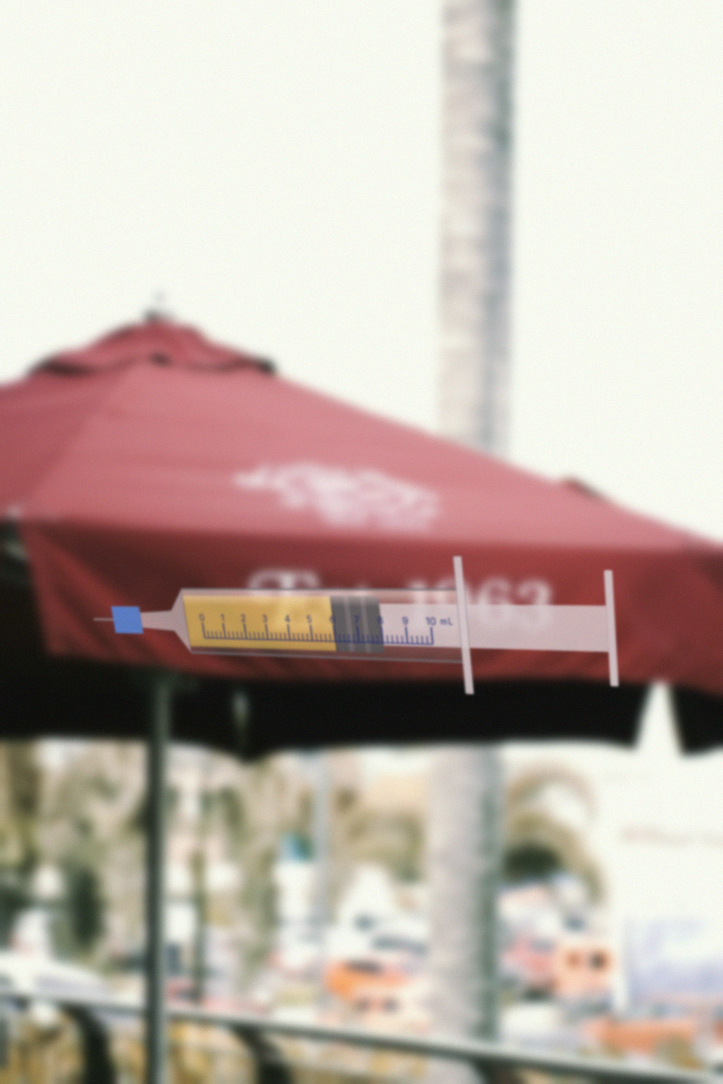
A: 6,mL
